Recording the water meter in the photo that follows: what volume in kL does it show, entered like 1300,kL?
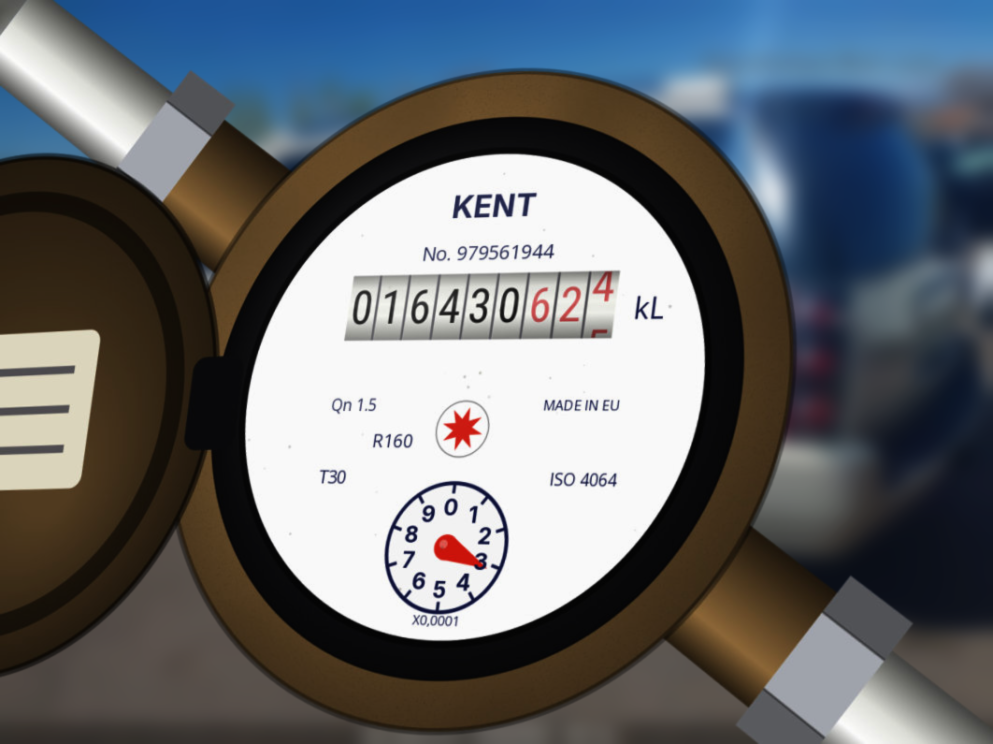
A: 16430.6243,kL
